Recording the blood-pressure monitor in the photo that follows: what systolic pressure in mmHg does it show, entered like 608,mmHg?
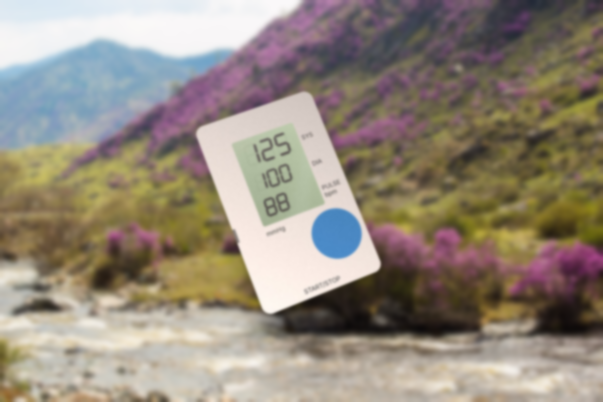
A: 125,mmHg
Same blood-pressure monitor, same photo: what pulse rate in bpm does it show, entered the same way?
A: 88,bpm
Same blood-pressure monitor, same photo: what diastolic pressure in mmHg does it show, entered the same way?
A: 100,mmHg
